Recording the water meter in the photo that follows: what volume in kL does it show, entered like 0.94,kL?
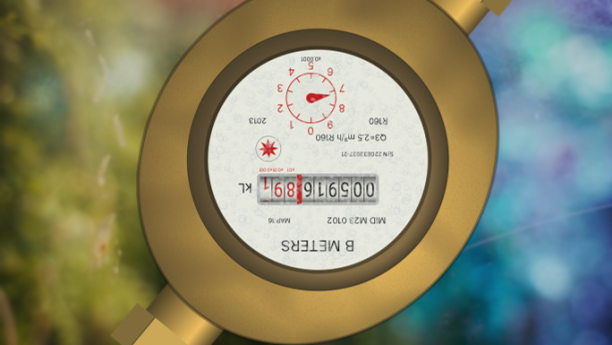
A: 5916.8907,kL
